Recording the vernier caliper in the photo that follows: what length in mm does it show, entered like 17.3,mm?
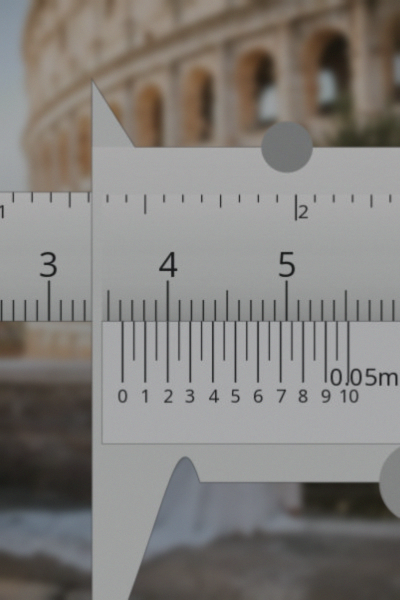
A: 36.2,mm
